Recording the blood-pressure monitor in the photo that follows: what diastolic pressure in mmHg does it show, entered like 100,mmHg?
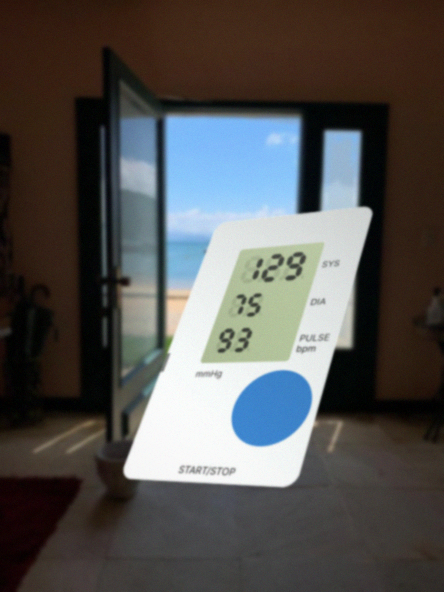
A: 75,mmHg
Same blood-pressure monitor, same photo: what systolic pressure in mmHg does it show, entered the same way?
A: 129,mmHg
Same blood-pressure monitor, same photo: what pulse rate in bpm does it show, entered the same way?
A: 93,bpm
